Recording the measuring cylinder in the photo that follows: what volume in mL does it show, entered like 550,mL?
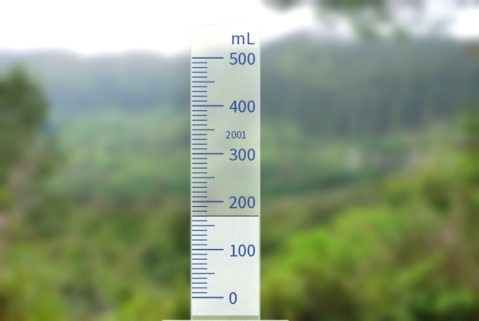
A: 170,mL
